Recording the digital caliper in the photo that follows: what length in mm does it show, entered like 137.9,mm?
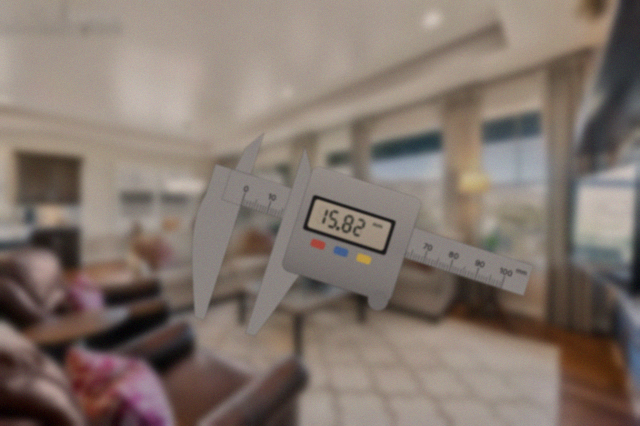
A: 15.82,mm
